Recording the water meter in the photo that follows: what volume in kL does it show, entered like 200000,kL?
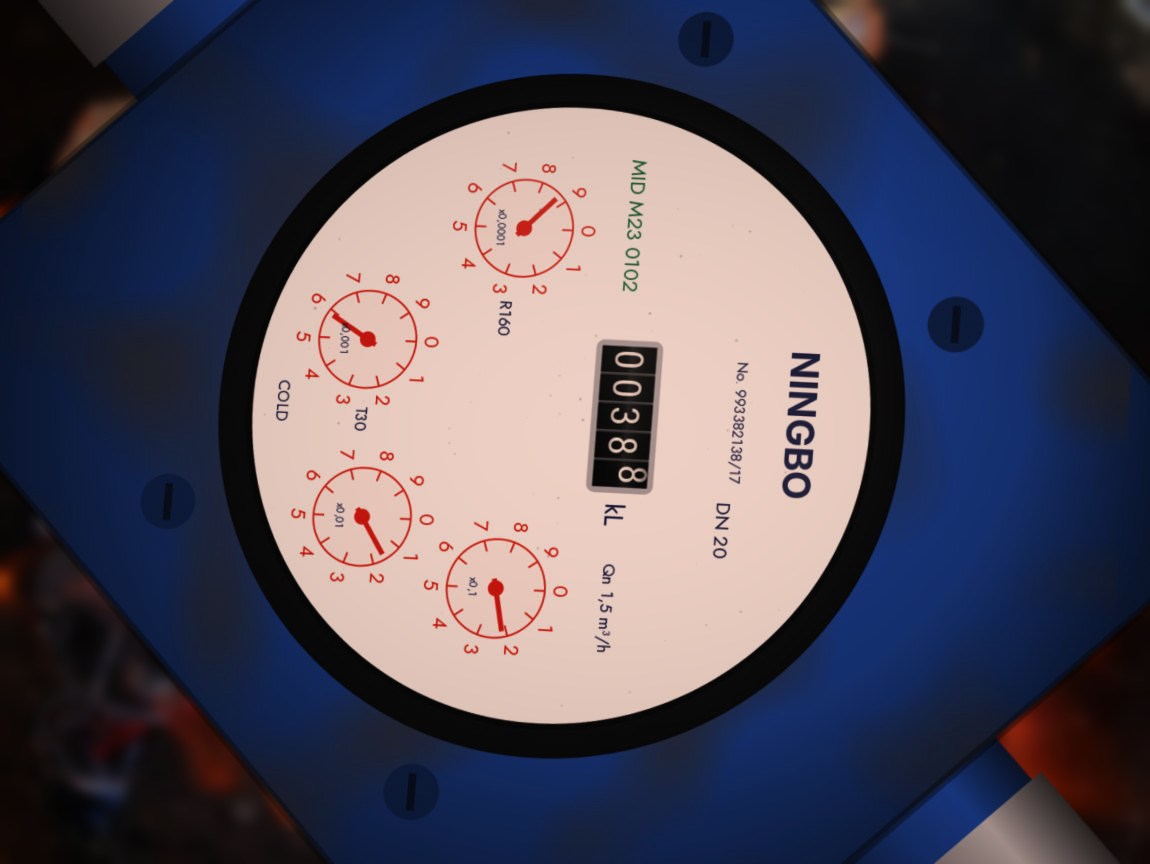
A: 388.2158,kL
